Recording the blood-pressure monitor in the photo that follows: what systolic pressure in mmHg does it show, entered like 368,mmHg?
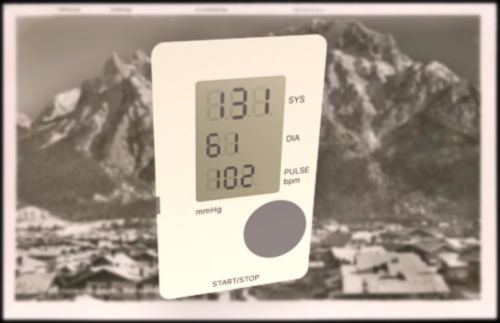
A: 131,mmHg
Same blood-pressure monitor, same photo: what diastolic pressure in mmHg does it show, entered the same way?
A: 61,mmHg
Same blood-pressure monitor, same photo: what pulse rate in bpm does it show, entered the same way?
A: 102,bpm
